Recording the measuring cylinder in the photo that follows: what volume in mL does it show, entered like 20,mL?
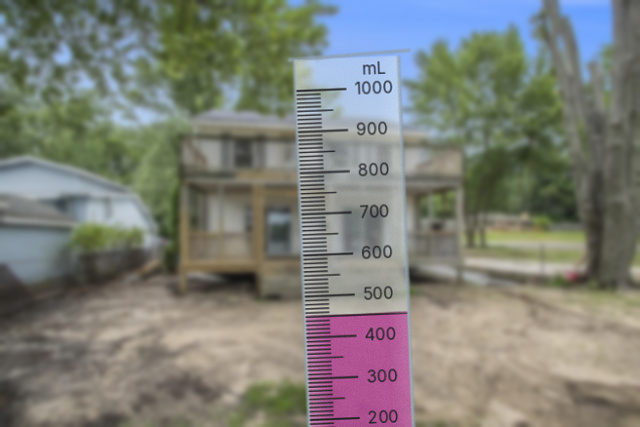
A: 450,mL
